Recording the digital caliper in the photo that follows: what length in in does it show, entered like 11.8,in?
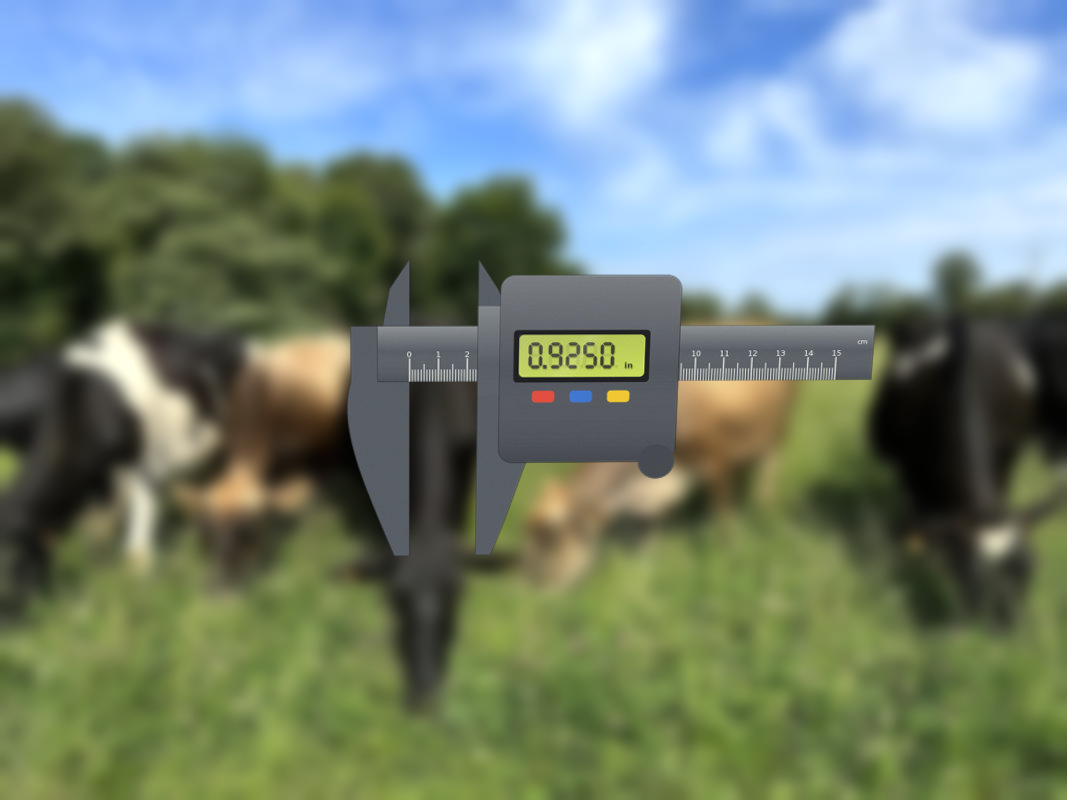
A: 0.9250,in
